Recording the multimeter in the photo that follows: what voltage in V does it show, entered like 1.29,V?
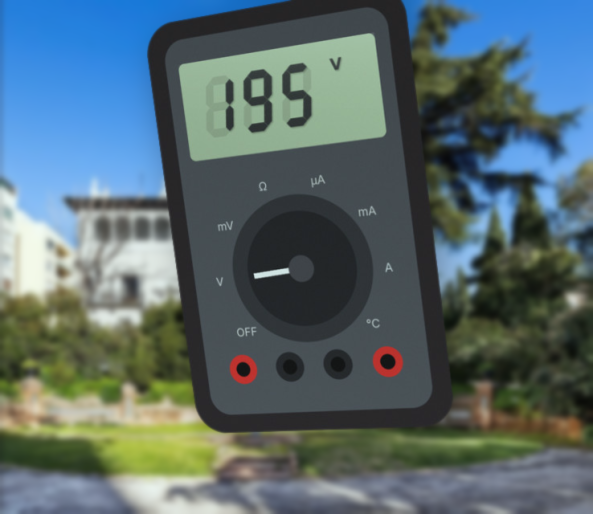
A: 195,V
